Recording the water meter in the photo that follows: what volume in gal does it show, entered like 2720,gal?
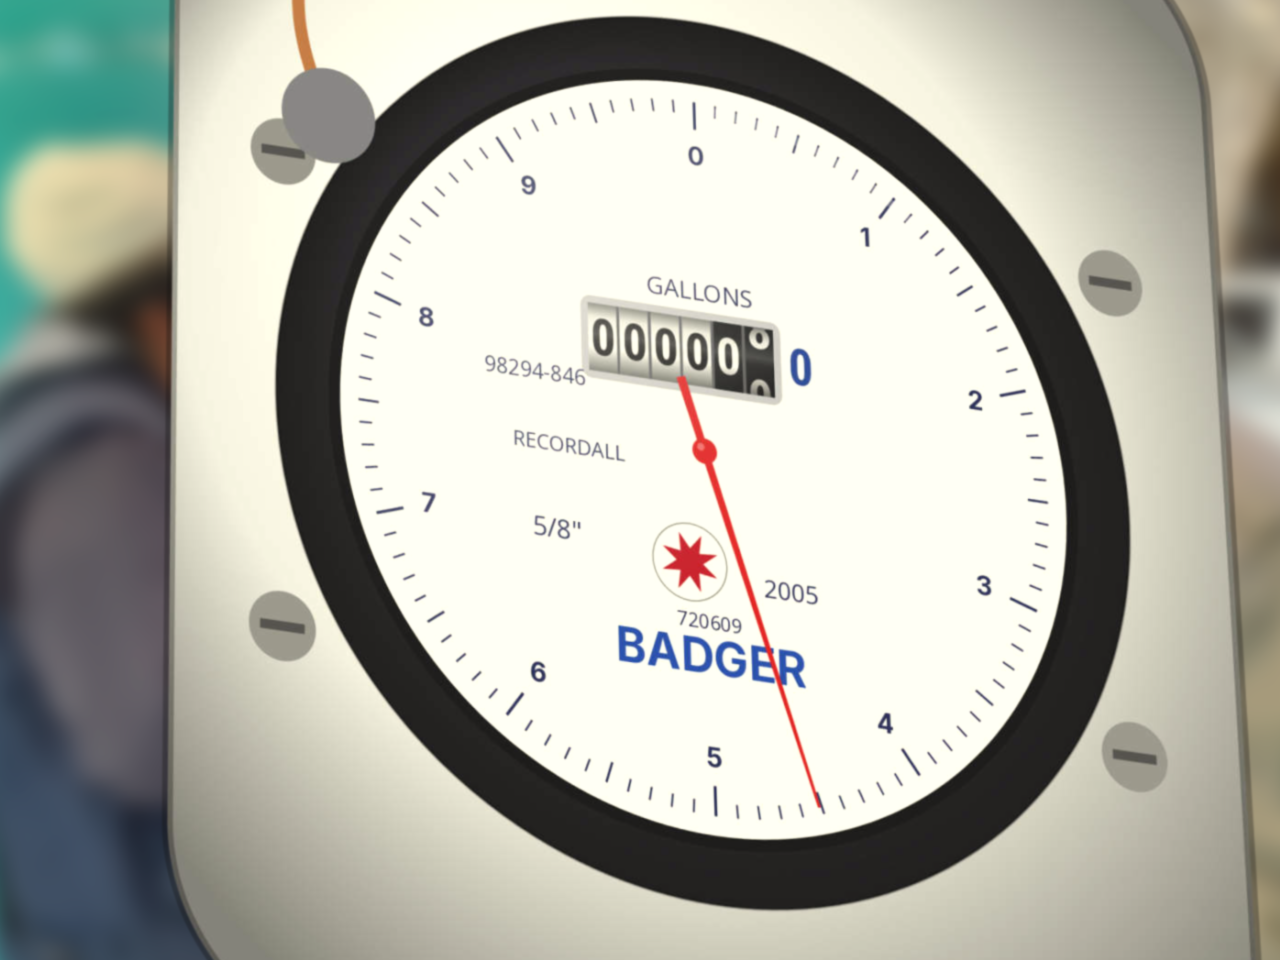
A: 84.5,gal
